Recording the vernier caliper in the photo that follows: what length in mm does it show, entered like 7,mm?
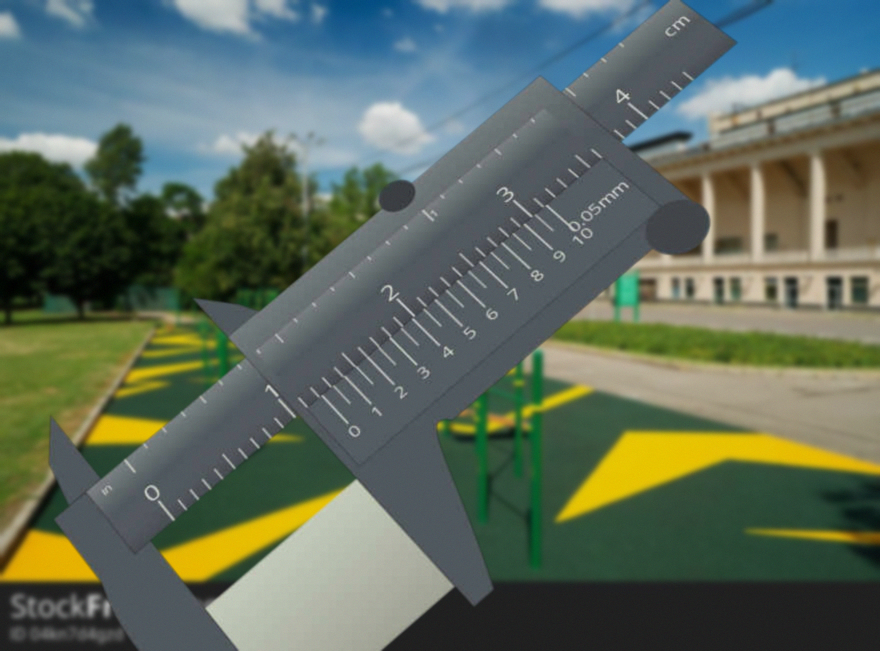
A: 12.2,mm
